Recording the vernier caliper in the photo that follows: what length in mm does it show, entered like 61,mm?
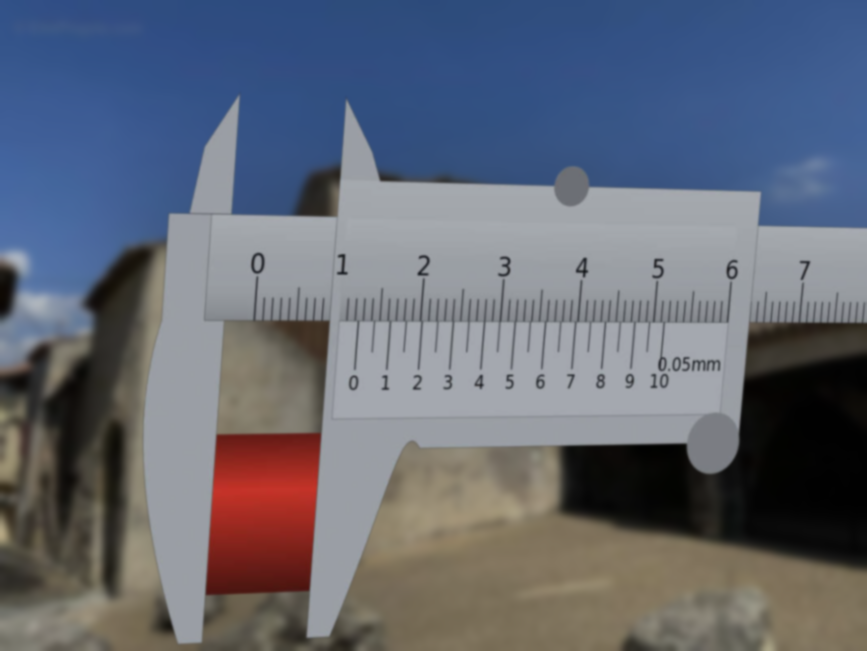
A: 12.4,mm
